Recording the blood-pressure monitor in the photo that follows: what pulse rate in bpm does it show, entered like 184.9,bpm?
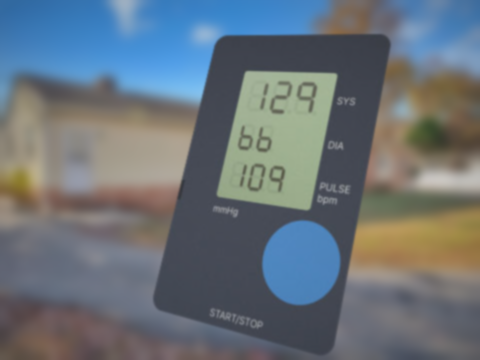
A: 109,bpm
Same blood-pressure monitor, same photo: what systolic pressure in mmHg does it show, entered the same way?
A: 129,mmHg
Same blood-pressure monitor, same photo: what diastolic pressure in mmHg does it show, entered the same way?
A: 66,mmHg
